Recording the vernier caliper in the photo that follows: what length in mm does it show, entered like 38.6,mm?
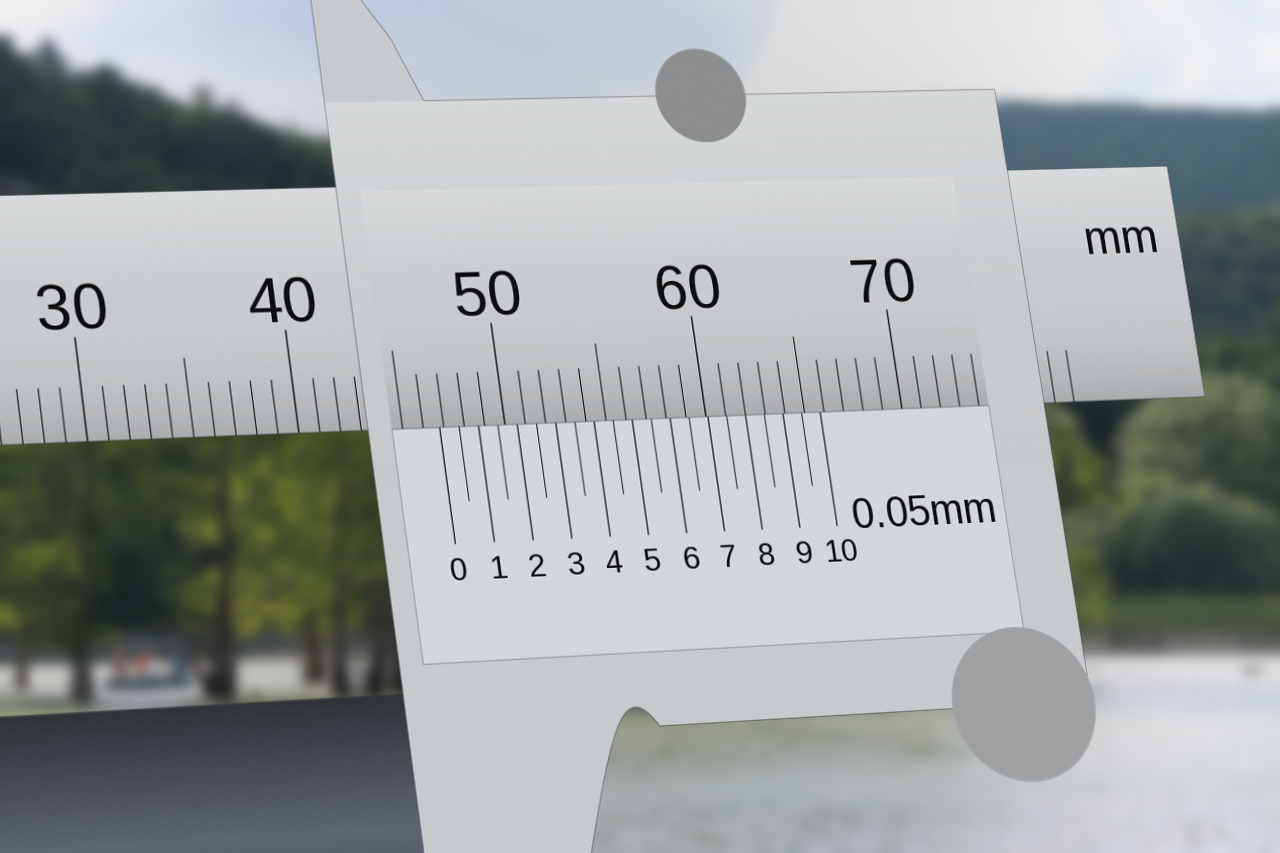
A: 46.8,mm
